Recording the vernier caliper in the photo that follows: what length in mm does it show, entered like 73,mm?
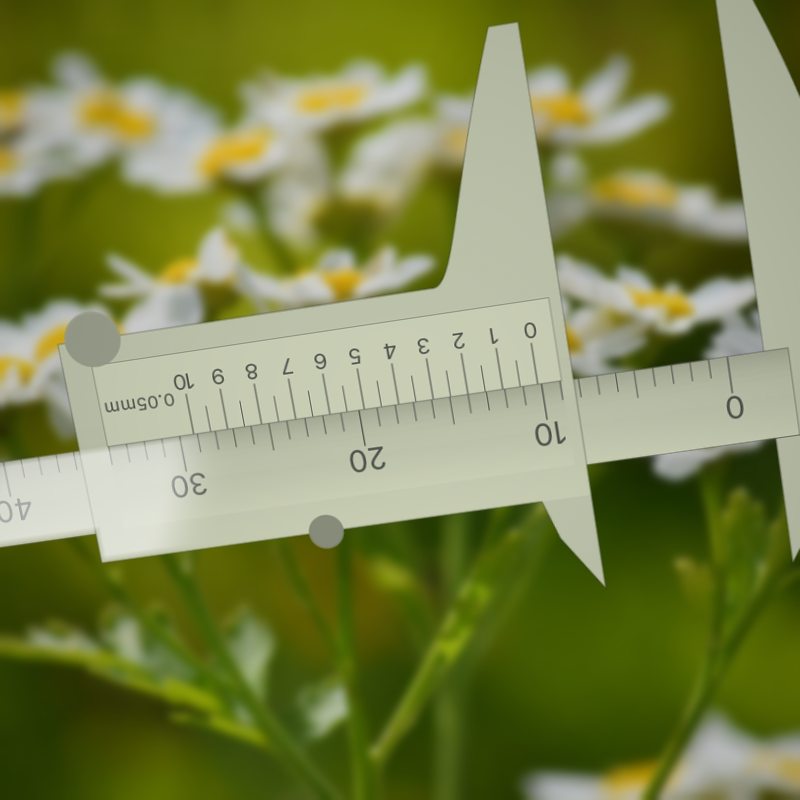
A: 10.2,mm
